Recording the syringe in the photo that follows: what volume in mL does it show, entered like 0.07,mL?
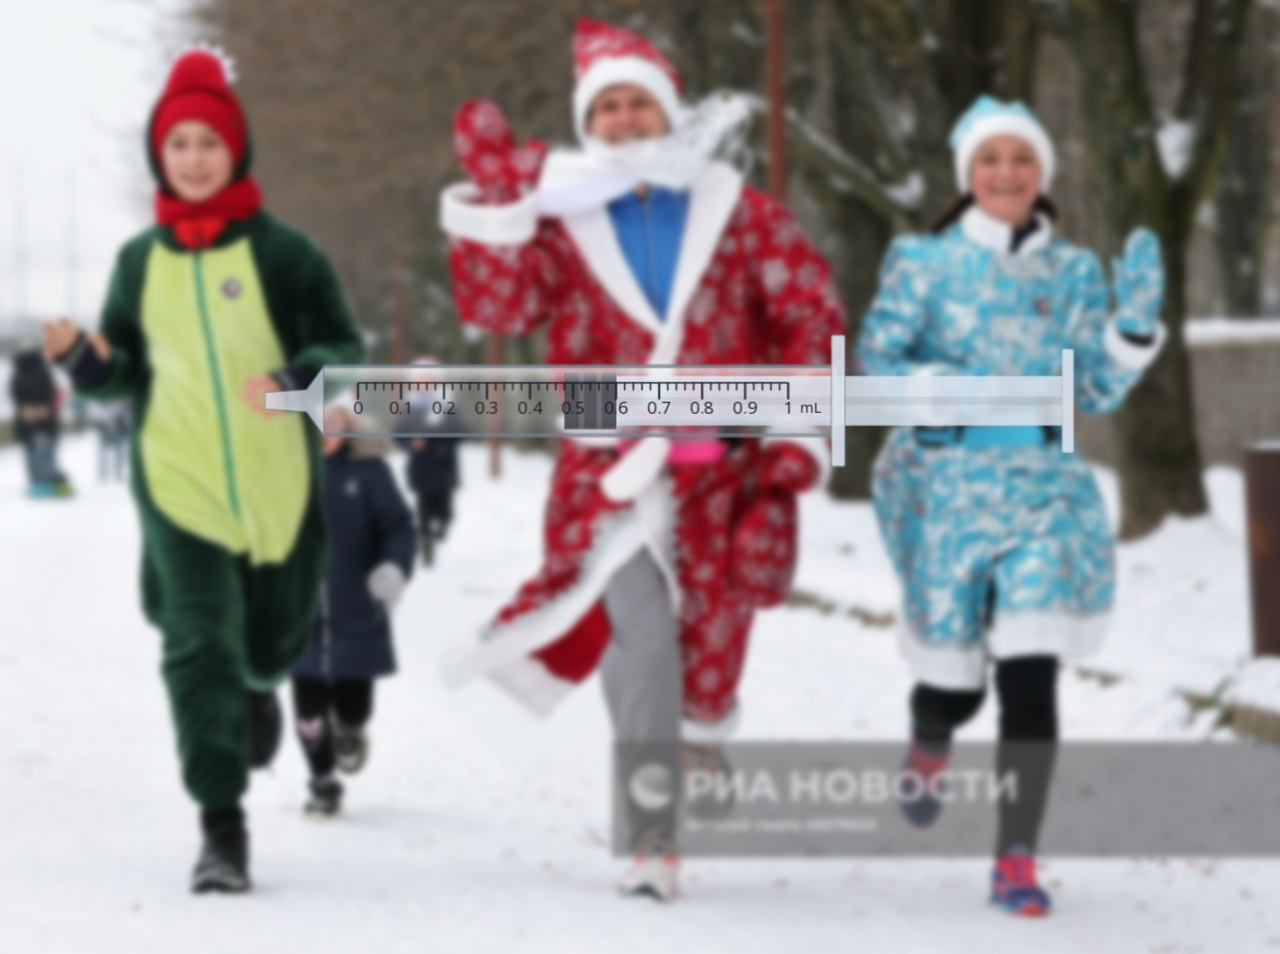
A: 0.48,mL
